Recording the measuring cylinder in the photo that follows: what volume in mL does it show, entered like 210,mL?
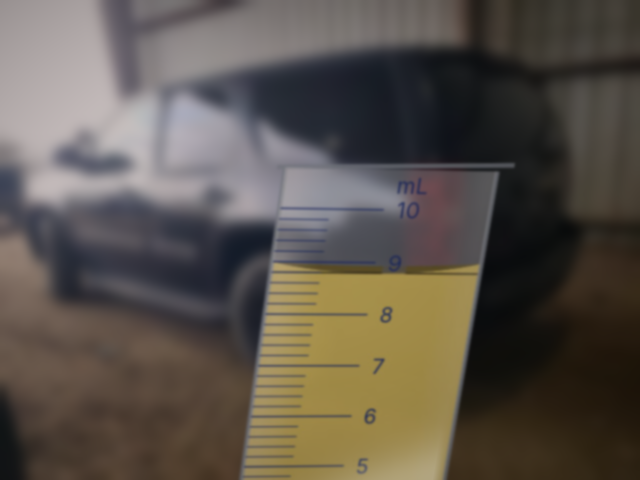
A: 8.8,mL
